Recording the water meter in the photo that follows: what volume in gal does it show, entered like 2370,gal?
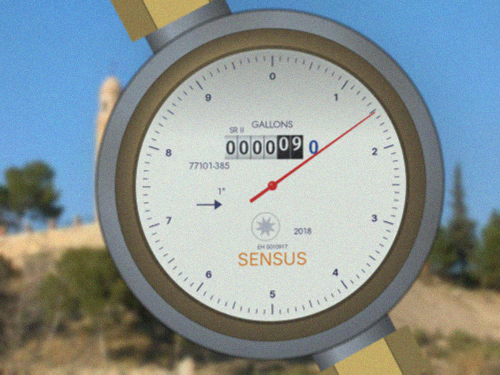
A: 91.5,gal
